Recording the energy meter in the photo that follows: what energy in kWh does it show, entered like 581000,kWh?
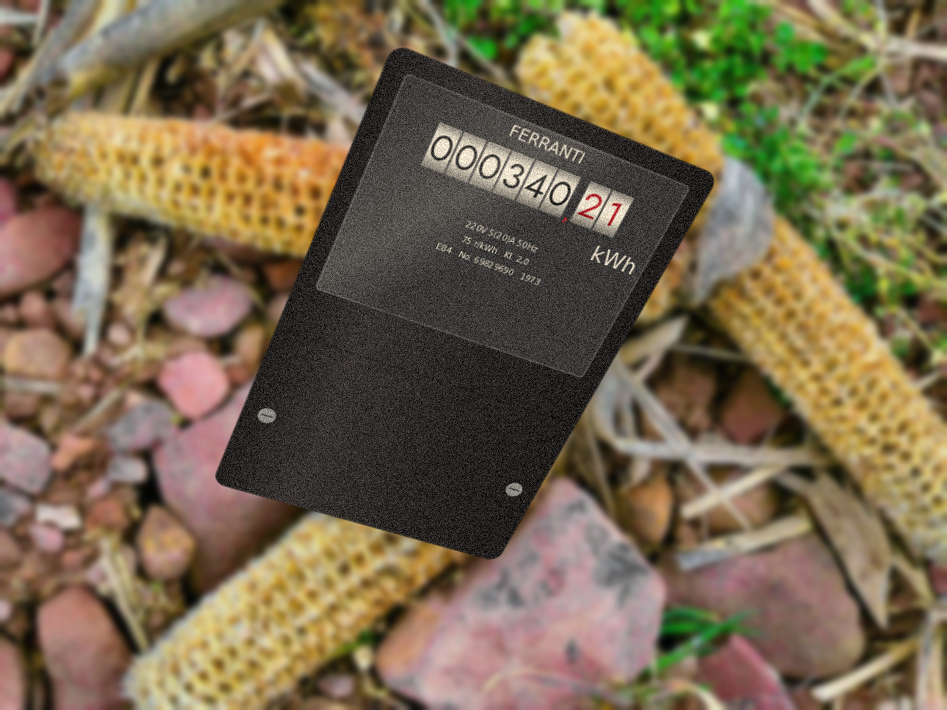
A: 340.21,kWh
